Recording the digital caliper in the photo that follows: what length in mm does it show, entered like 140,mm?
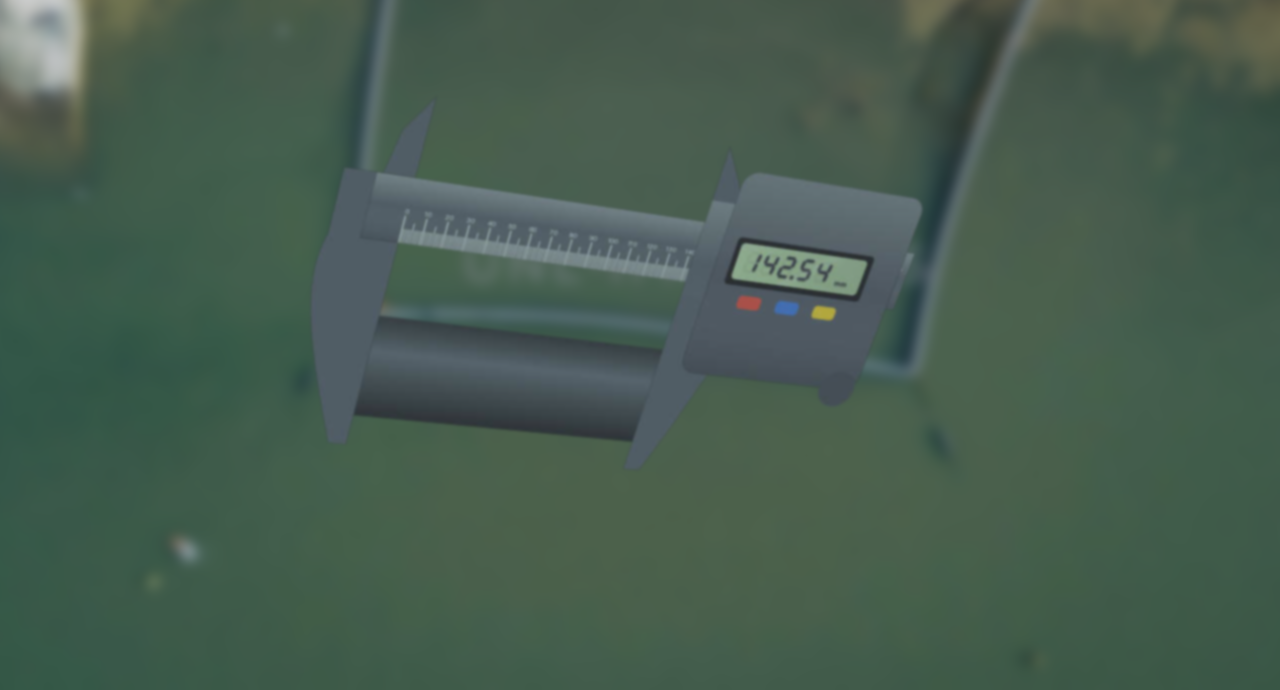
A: 142.54,mm
